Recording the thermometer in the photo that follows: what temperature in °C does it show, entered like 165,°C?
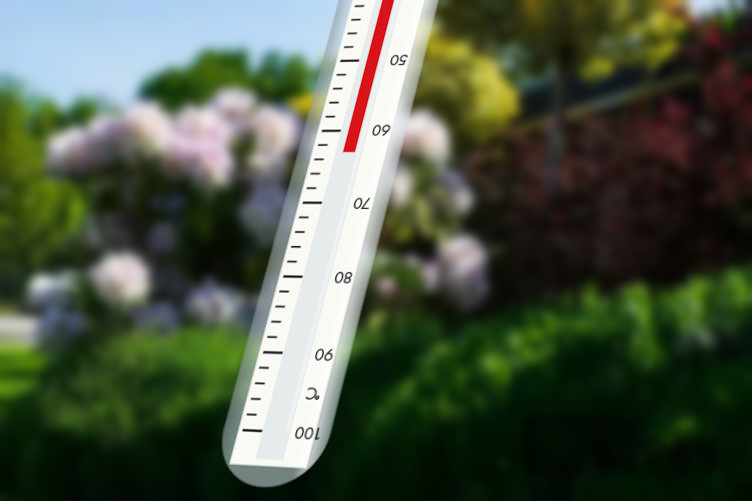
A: 63,°C
